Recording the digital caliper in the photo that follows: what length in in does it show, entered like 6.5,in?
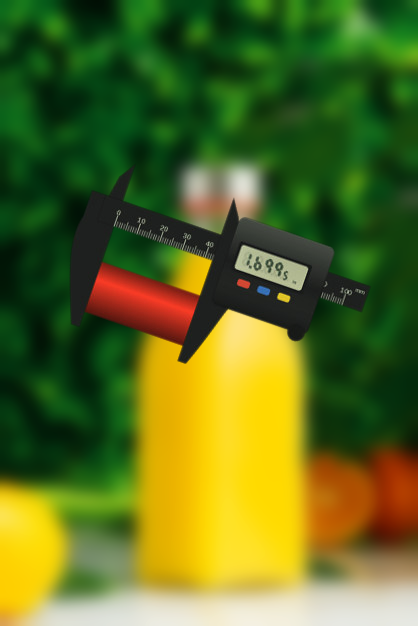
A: 1.6995,in
